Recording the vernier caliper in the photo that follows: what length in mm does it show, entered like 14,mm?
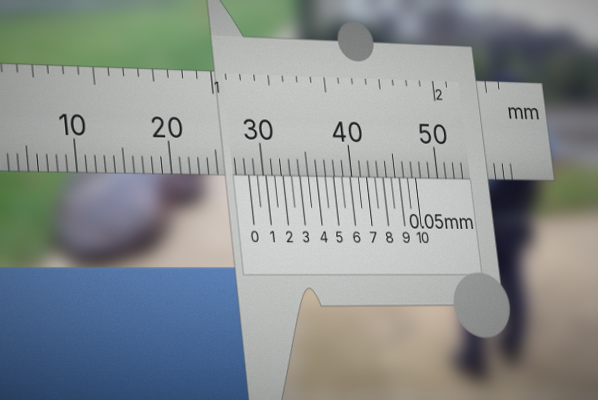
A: 28.4,mm
